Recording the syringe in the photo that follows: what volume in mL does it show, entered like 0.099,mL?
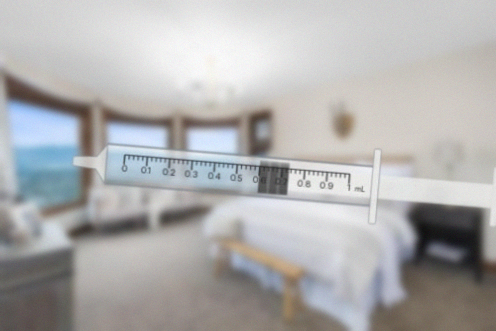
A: 0.6,mL
